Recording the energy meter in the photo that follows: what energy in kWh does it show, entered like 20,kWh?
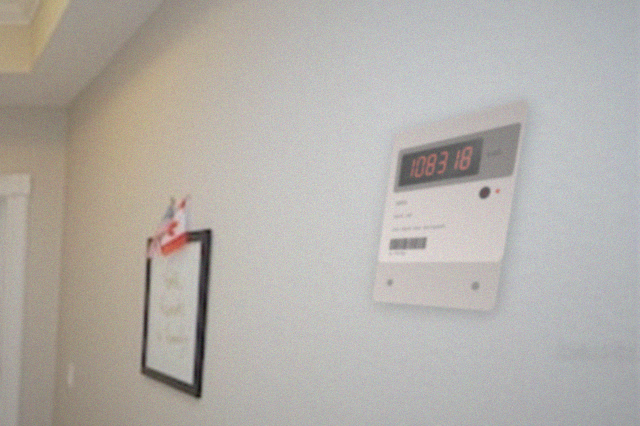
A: 108318,kWh
